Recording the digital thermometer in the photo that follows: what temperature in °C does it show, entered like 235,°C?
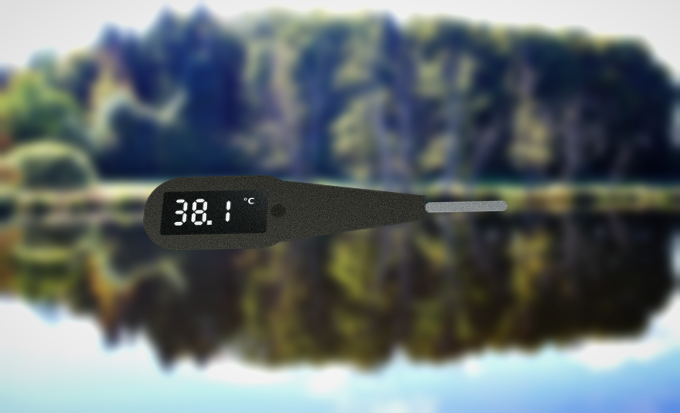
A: 38.1,°C
